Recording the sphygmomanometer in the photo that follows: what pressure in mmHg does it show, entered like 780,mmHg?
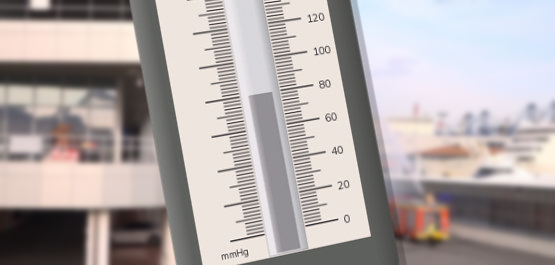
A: 80,mmHg
